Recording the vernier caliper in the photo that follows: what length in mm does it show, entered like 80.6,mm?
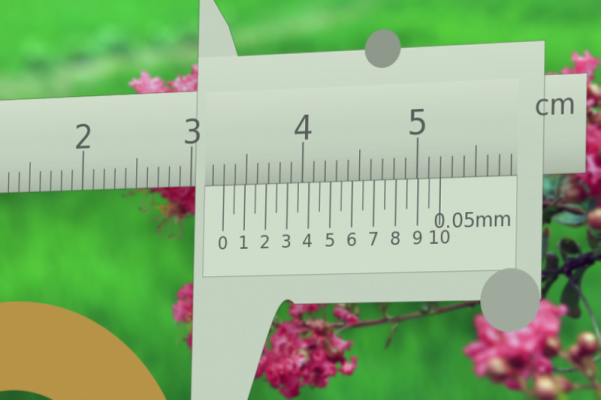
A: 33.0,mm
